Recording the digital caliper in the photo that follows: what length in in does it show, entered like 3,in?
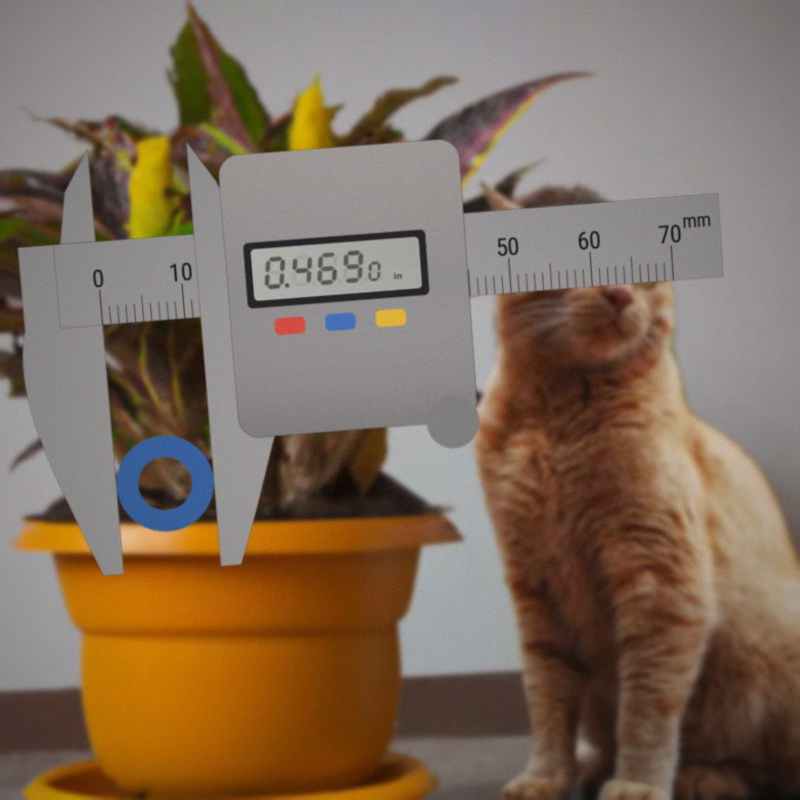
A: 0.4690,in
